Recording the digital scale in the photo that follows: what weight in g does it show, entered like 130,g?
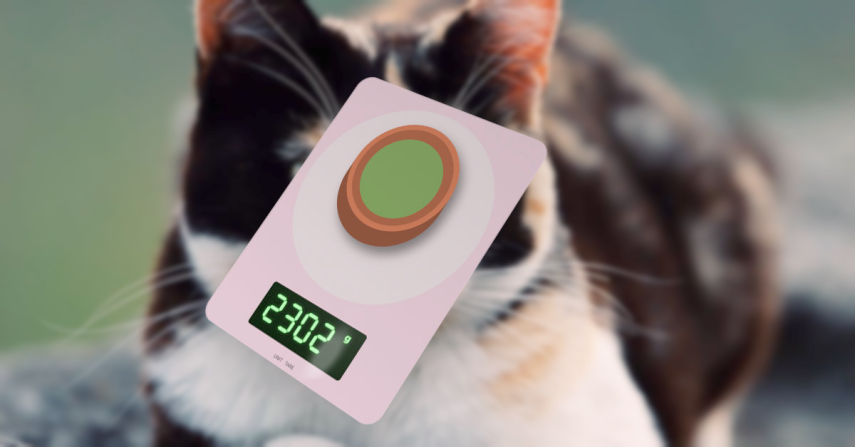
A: 2302,g
